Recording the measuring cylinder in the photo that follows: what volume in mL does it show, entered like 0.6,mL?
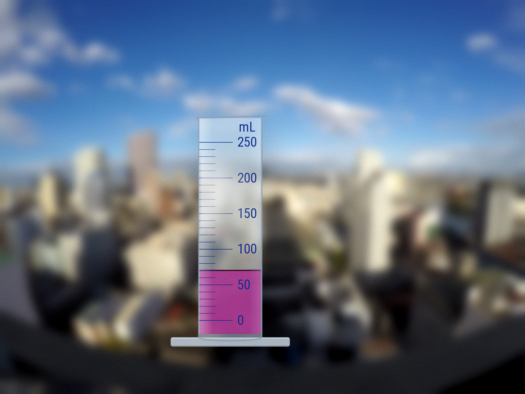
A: 70,mL
